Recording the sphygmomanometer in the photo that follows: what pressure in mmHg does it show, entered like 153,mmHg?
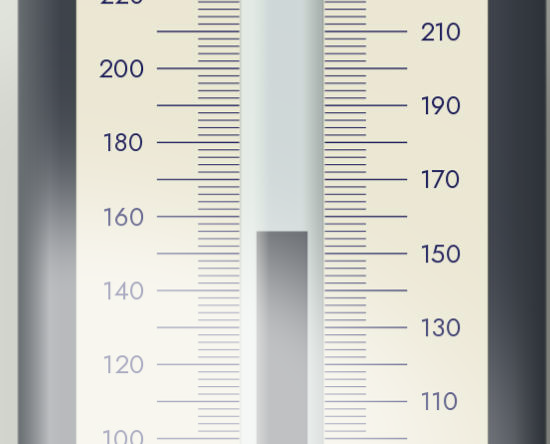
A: 156,mmHg
